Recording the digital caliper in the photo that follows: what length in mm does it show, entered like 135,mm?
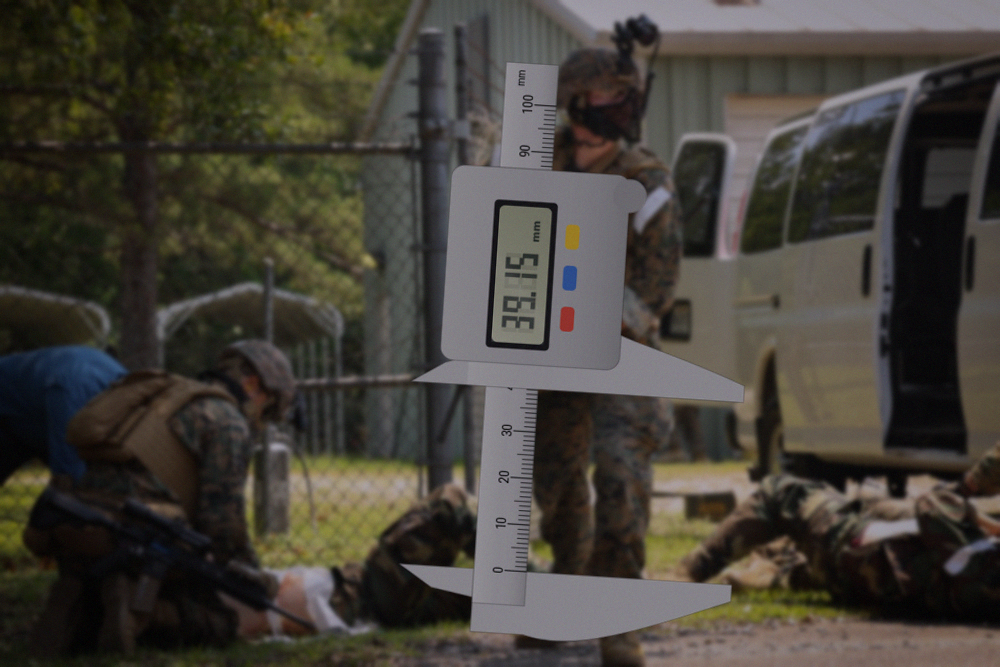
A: 39.15,mm
